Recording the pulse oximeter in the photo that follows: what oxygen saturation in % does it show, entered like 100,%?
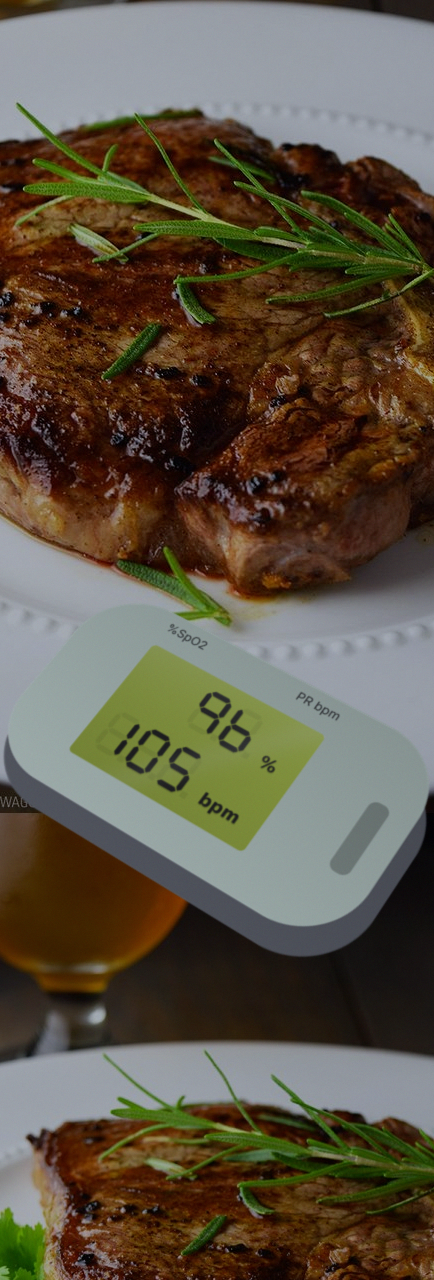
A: 96,%
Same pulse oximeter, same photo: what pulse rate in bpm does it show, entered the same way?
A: 105,bpm
